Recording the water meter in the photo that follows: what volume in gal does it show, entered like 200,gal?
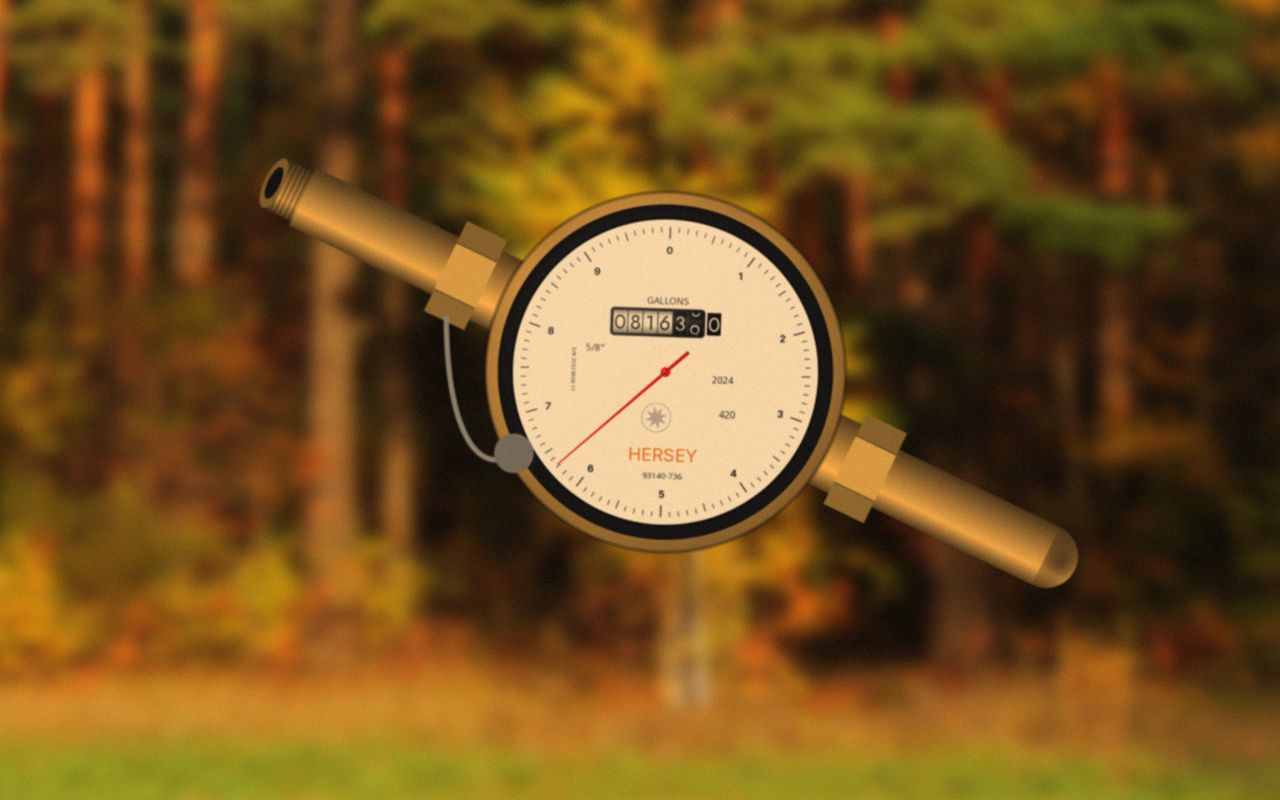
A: 816386.3,gal
